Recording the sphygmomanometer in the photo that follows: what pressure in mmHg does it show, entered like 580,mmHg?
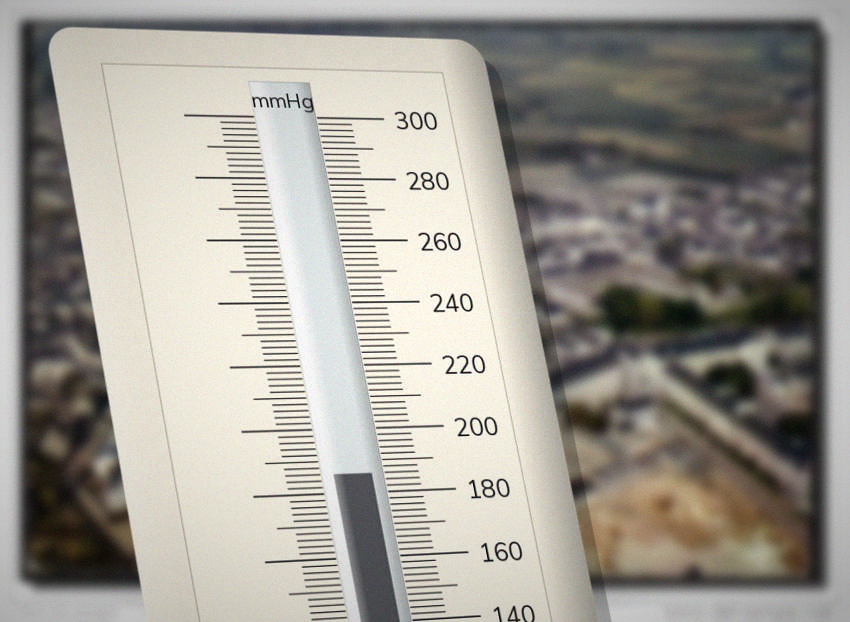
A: 186,mmHg
